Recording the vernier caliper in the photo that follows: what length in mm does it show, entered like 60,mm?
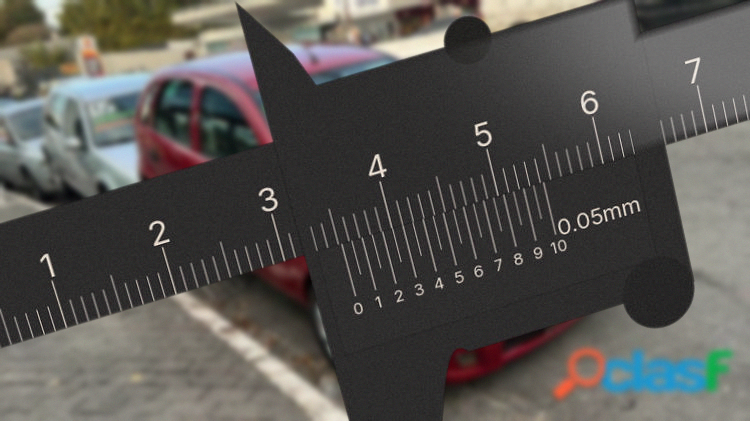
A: 35.3,mm
